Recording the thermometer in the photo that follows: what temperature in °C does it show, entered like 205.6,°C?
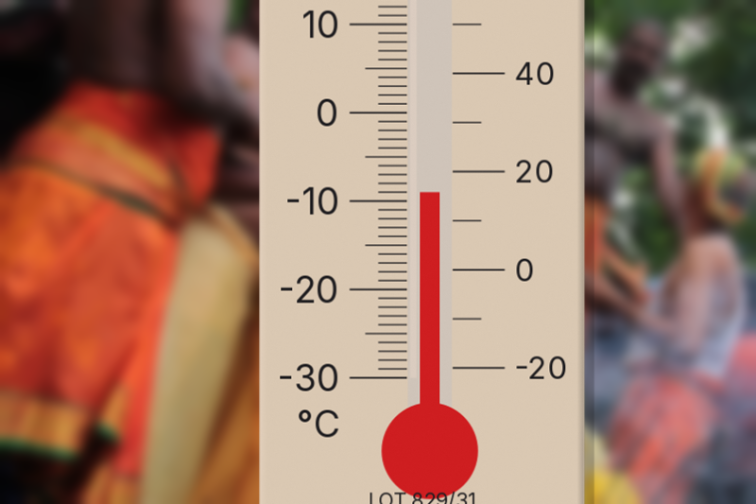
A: -9,°C
